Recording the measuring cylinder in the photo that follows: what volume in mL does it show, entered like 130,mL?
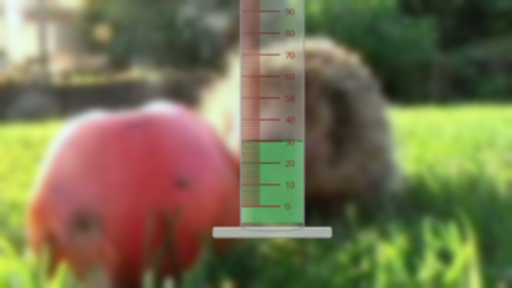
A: 30,mL
